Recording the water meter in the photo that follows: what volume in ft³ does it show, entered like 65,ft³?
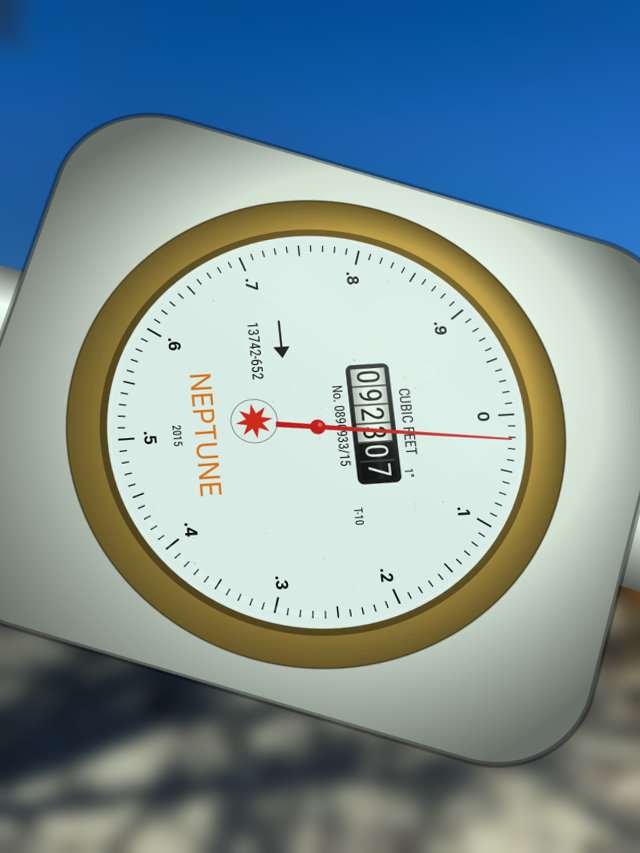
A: 92307.02,ft³
